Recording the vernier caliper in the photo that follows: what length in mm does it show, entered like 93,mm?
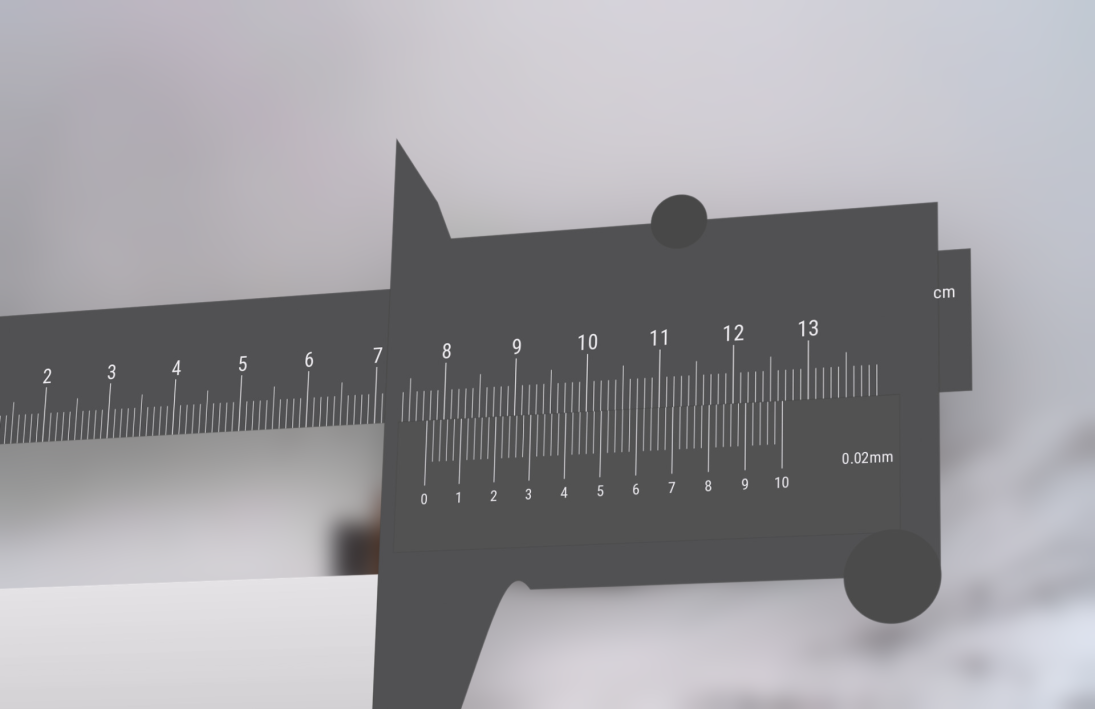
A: 77.6,mm
